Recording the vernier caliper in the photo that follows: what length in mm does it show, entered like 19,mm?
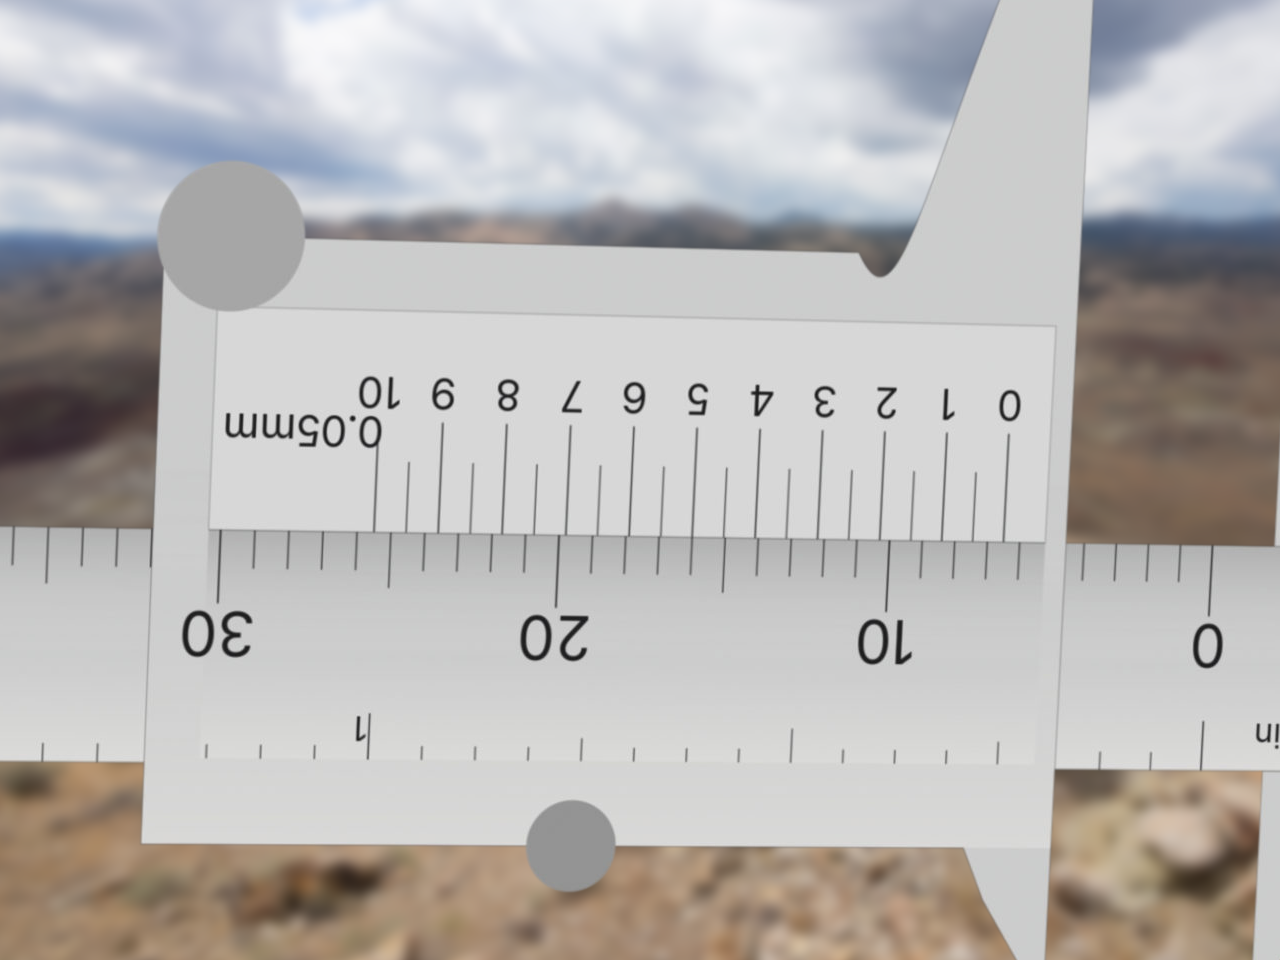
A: 6.50,mm
